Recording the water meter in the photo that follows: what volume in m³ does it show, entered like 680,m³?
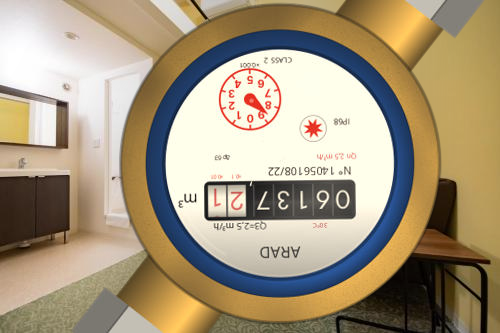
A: 6137.208,m³
